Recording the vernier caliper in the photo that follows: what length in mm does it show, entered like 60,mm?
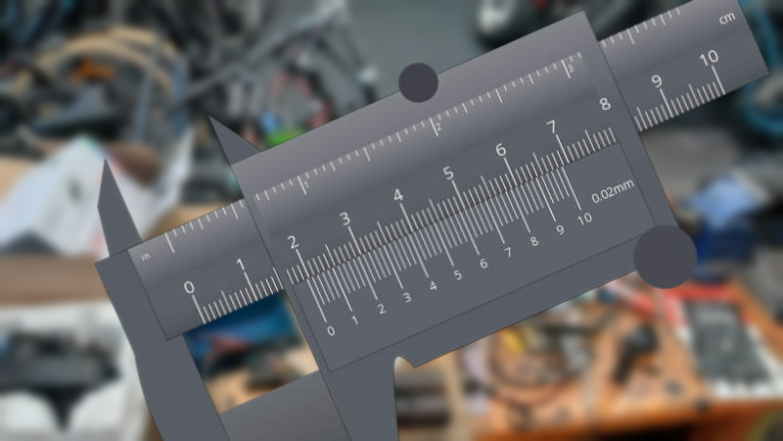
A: 19.6,mm
